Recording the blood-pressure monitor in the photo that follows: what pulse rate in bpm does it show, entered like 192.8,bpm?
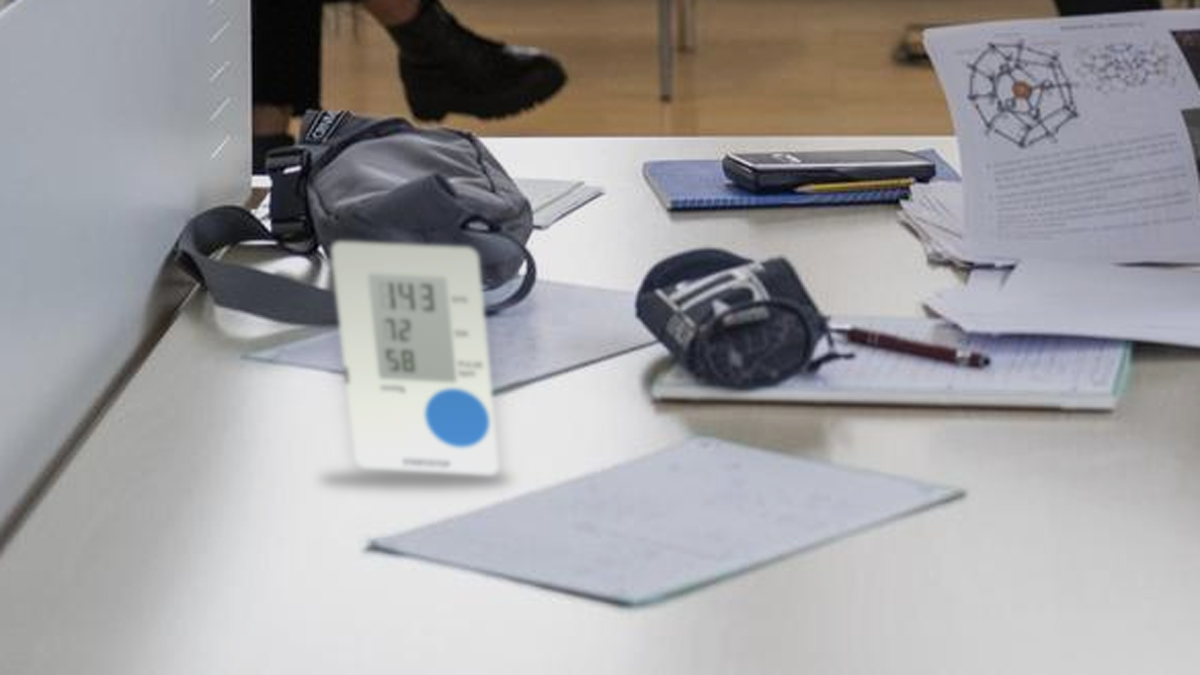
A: 58,bpm
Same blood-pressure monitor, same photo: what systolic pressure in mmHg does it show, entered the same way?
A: 143,mmHg
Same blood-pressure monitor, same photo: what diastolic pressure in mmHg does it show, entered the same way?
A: 72,mmHg
